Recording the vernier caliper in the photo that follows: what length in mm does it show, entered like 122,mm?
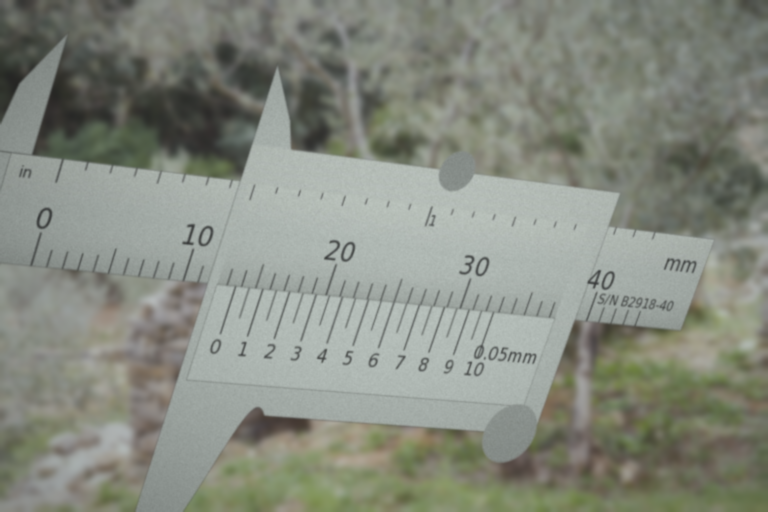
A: 13.6,mm
